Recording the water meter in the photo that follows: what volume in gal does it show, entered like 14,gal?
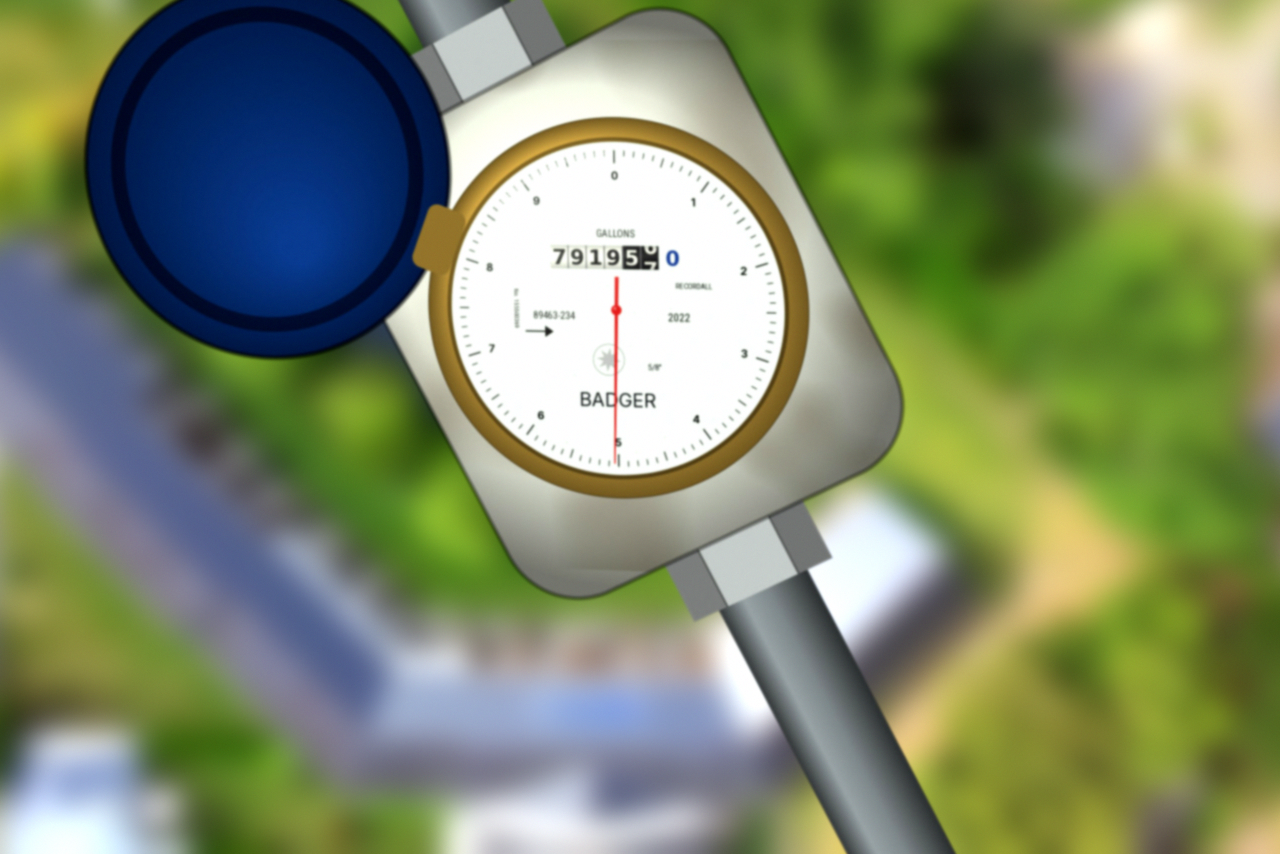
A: 7919565.0,gal
